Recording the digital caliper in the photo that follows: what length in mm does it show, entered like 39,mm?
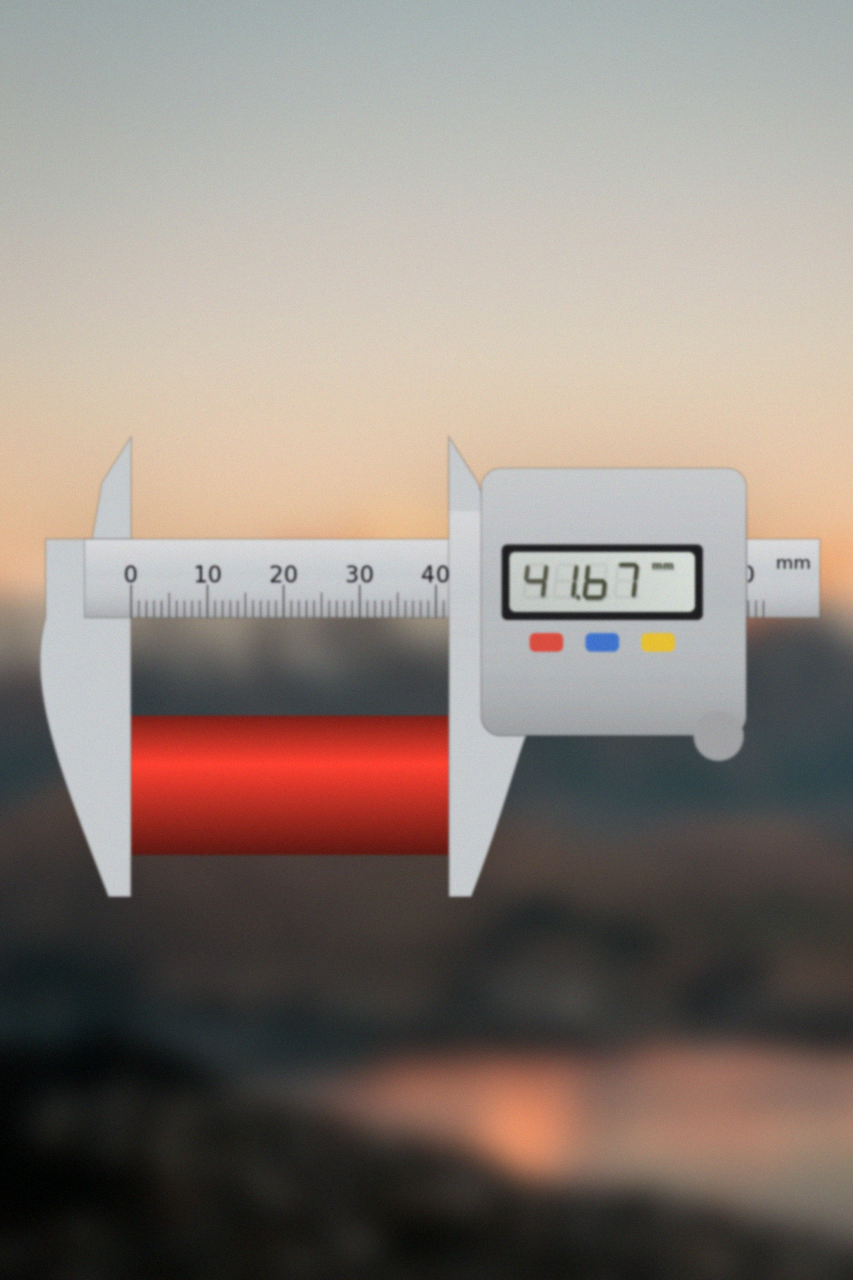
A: 41.67,mm
